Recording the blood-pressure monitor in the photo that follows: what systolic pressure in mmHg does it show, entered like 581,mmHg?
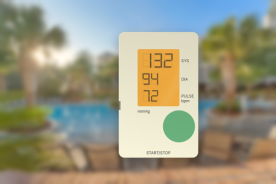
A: 132,mmHg
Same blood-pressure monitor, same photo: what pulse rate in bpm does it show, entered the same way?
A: 72,bpm
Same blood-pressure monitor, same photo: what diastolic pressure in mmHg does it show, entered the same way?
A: 94,mmHg
